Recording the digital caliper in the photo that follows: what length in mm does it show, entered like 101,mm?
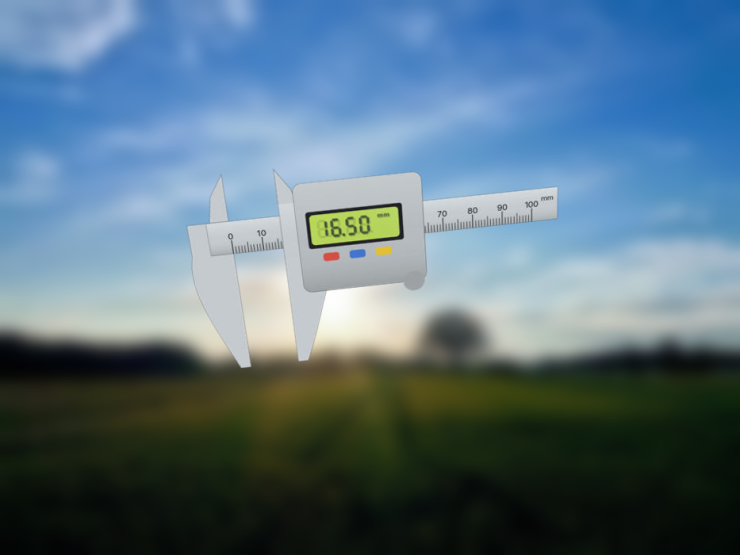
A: 16.50,mm
